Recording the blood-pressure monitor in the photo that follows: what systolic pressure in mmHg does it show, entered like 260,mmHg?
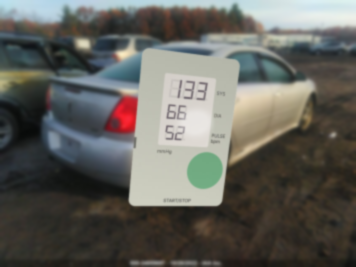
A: 133,mmHg
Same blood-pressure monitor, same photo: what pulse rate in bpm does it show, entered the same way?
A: 52,bpm
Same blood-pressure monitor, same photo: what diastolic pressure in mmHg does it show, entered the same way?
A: 66,mmHg
